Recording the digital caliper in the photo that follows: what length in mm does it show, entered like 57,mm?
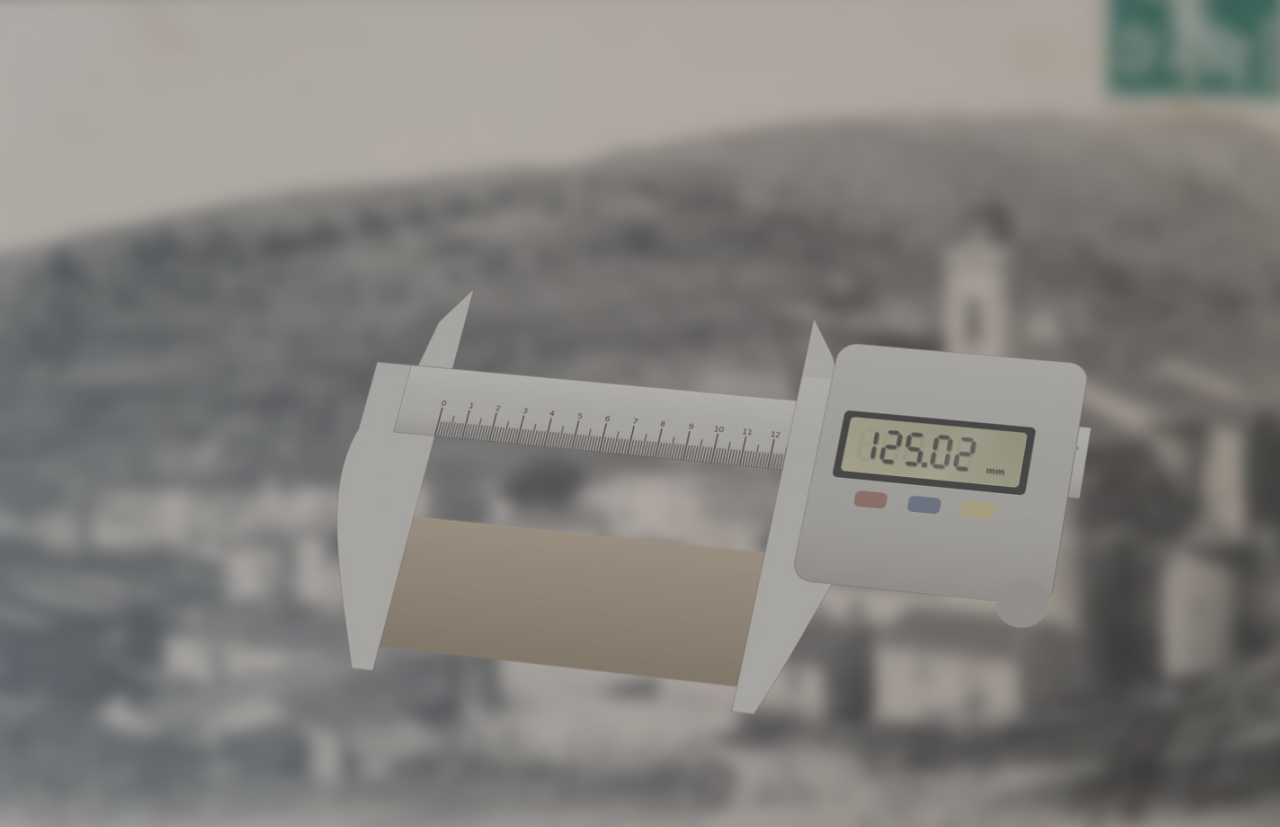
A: 125.02,mm
